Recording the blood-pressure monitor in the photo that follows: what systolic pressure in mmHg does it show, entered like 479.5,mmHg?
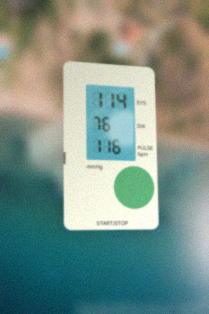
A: 114,mmHg
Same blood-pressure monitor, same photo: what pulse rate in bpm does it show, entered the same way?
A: 116,bpm
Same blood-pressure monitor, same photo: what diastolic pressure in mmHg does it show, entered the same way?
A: 76,mmHg
